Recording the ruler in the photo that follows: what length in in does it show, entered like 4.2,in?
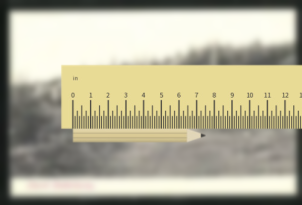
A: 7.5,in
